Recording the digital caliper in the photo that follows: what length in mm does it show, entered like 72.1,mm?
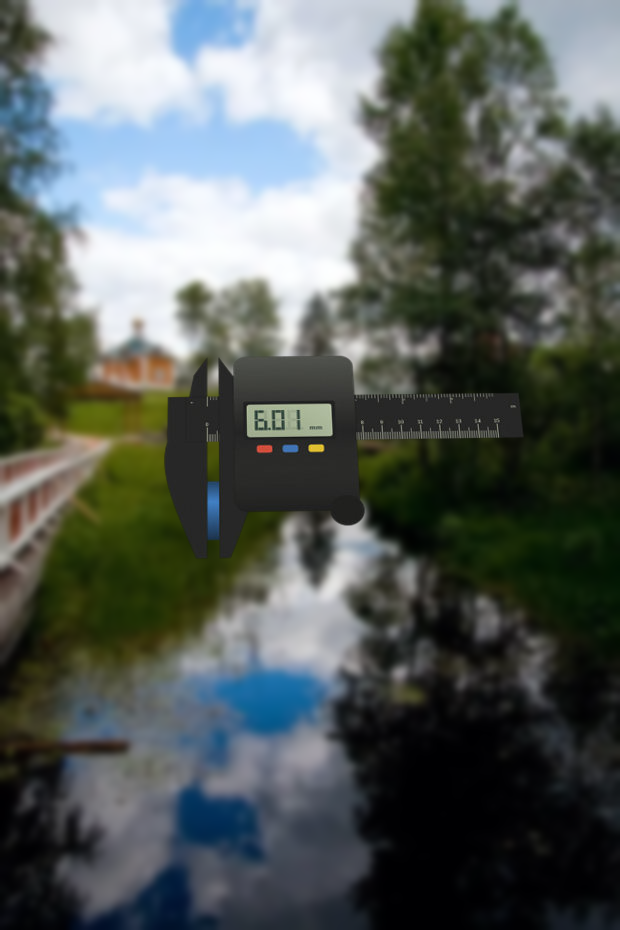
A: 6.01,mm
